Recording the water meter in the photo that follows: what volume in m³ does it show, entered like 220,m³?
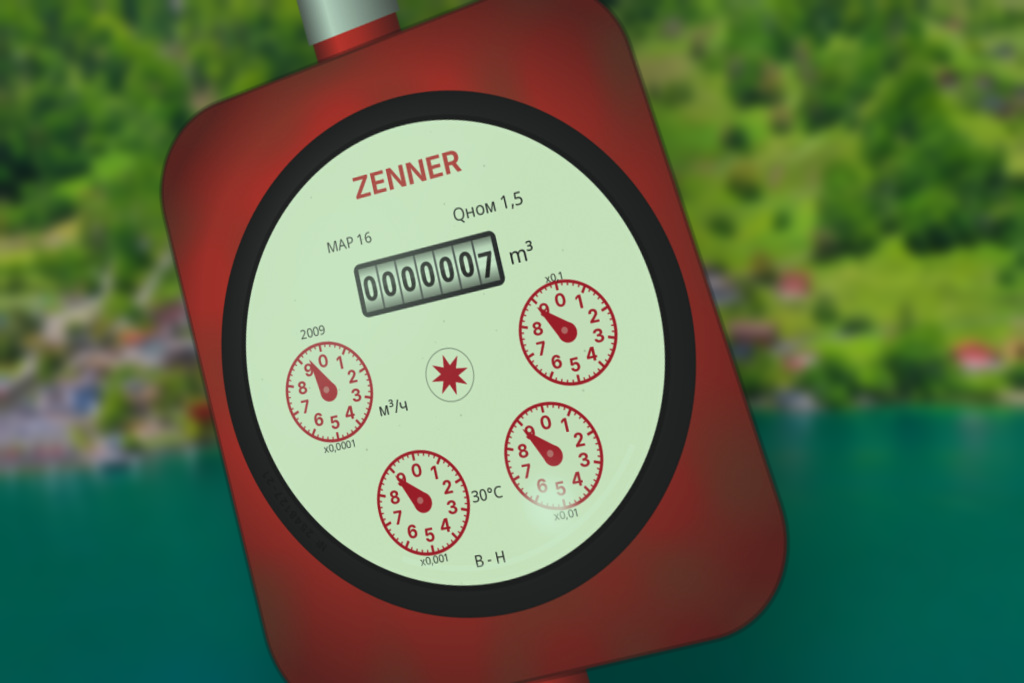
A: 6.8889,m³
